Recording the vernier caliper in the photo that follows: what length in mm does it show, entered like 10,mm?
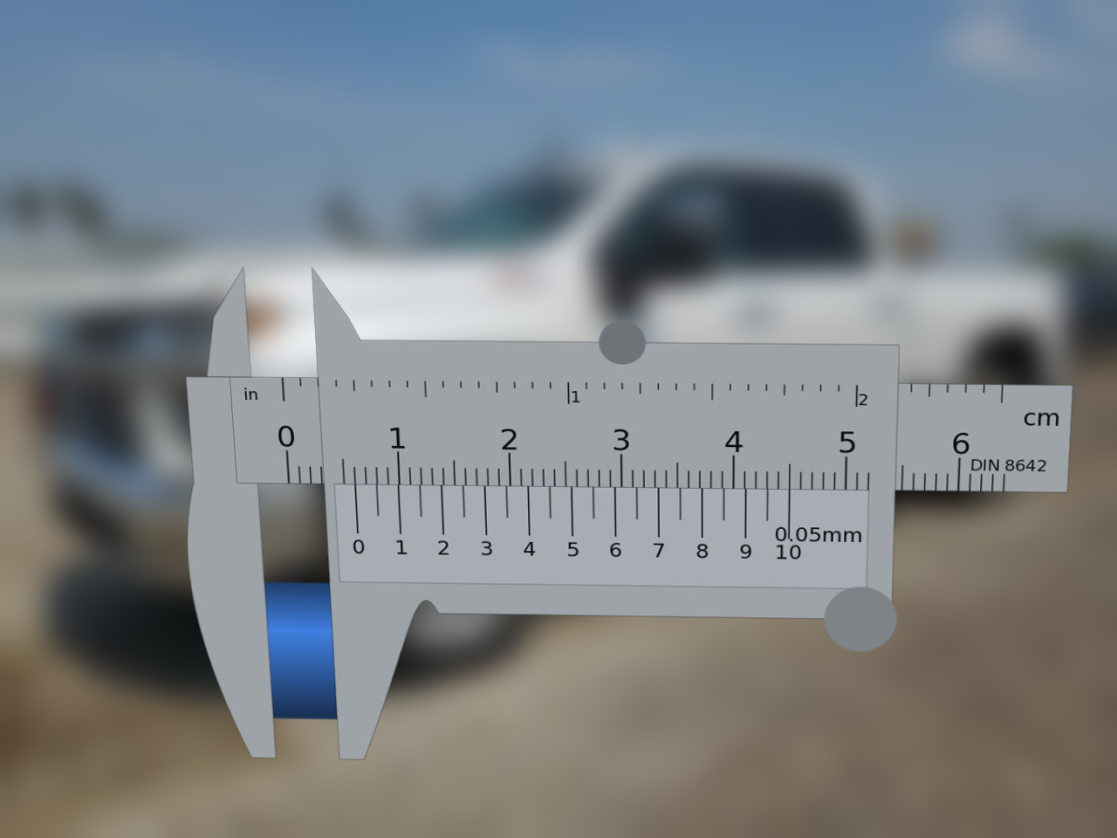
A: 6.0,mm
